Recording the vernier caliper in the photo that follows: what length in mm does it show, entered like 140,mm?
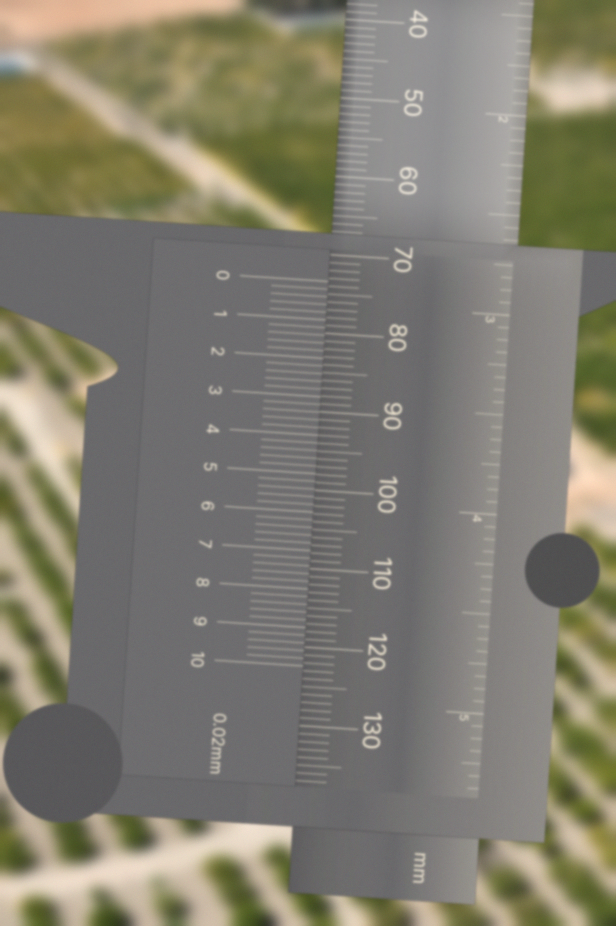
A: 73.4,mm
